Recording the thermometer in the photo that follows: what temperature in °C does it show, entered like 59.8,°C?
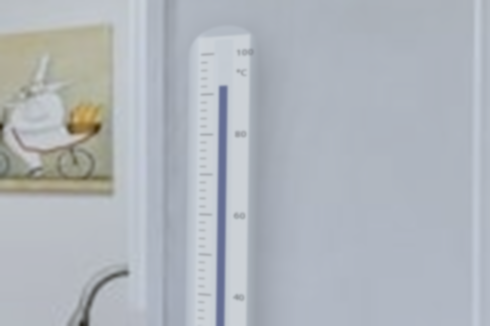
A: 92,°C
